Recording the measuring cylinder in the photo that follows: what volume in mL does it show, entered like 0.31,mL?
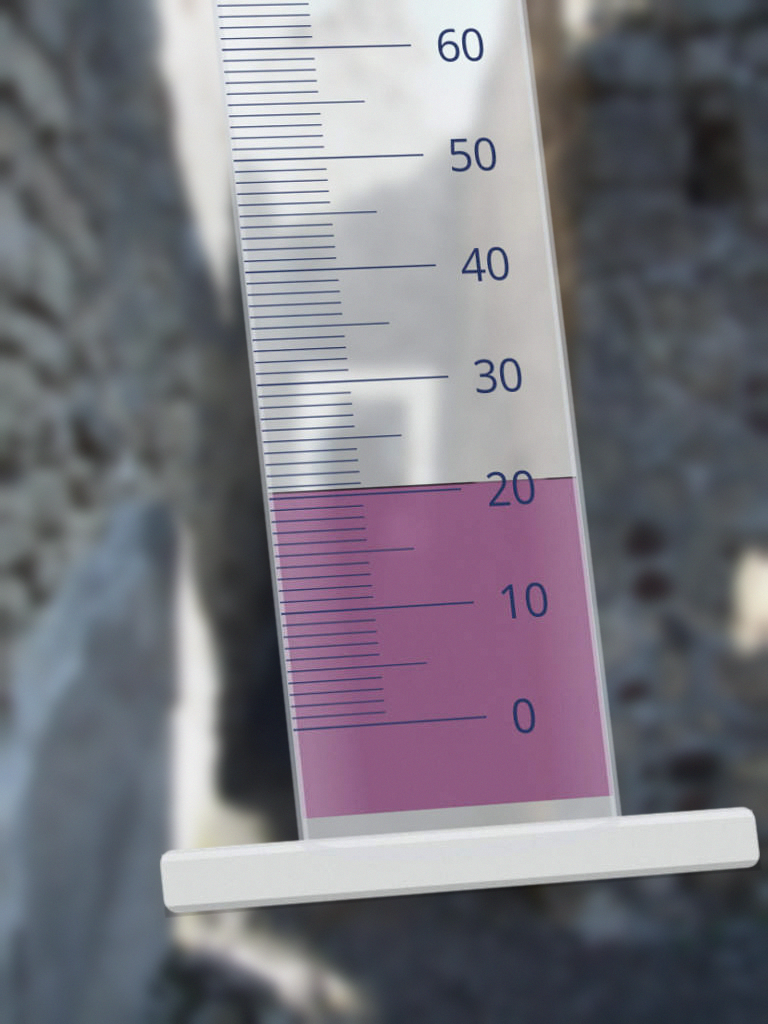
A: 20.5,mL
